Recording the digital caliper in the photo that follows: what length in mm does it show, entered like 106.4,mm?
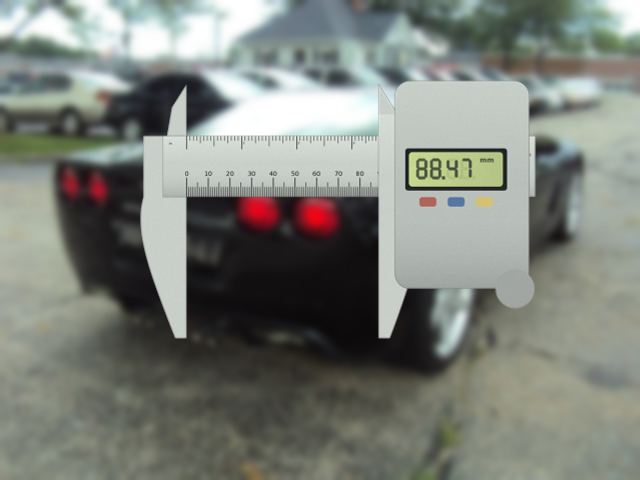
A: 88.47,mm
